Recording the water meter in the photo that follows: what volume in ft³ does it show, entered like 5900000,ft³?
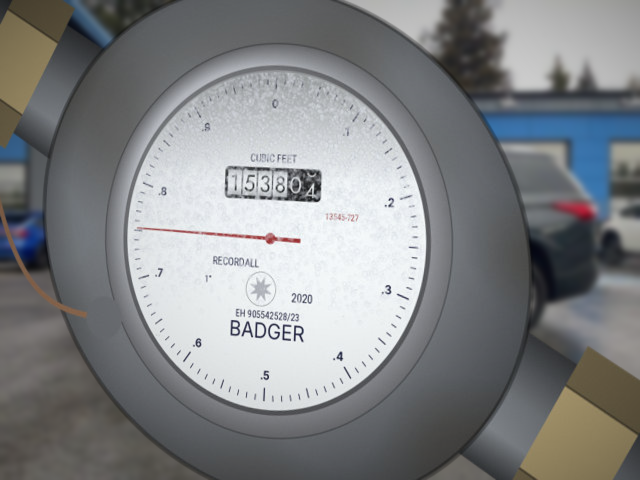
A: 153803.75,ft³
